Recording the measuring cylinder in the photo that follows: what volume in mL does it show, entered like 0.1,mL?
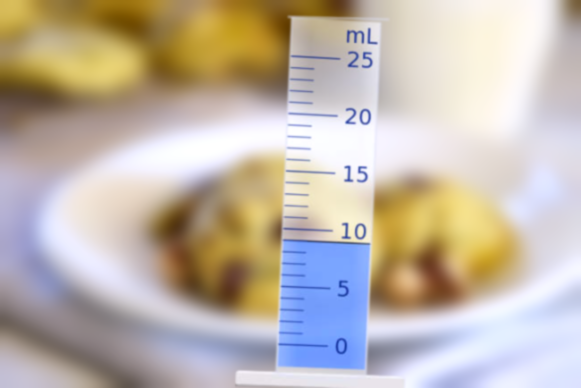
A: 9,mL
